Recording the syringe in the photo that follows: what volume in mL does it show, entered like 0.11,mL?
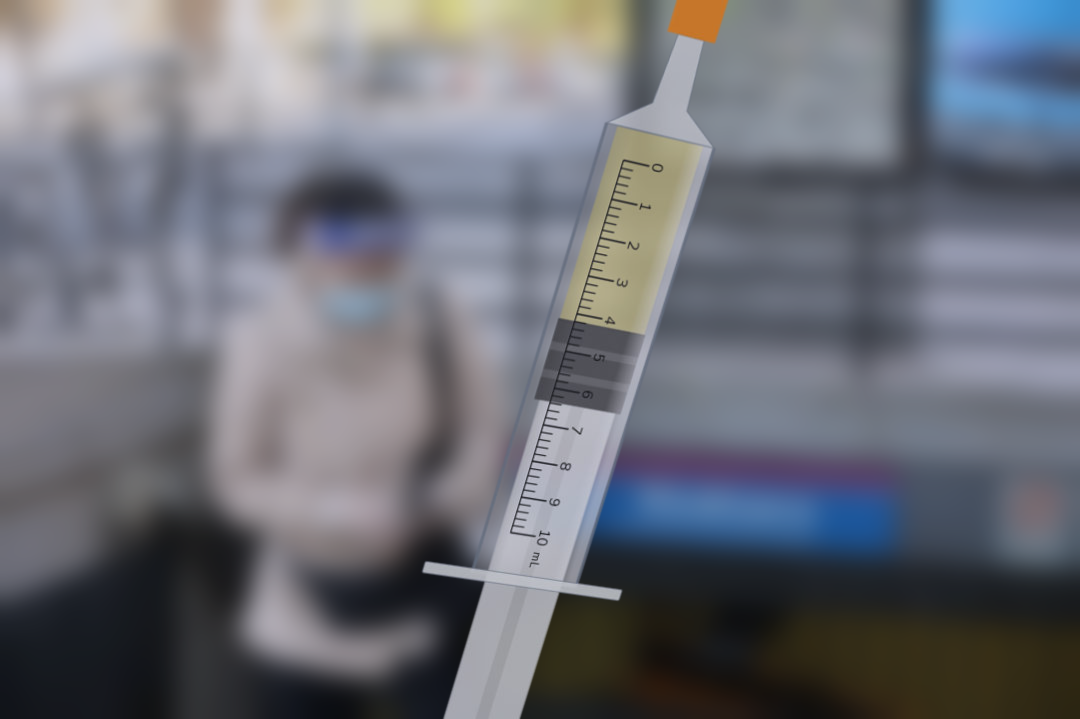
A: 4.2,mL
